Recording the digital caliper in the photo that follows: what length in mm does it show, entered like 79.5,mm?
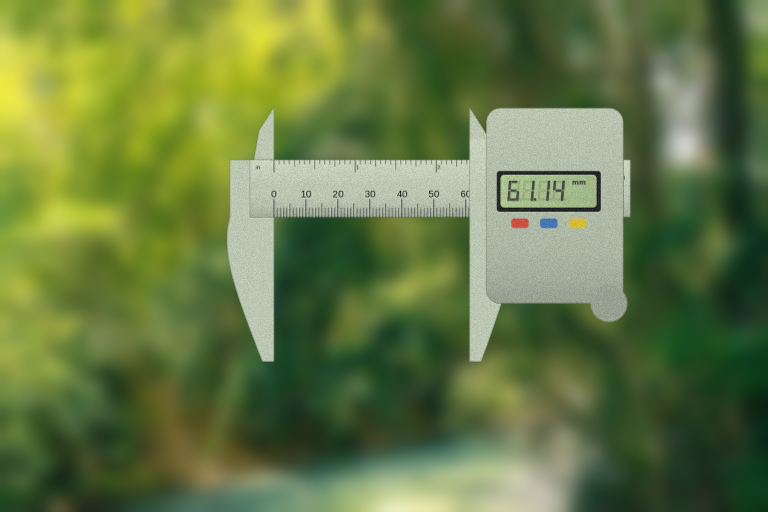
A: 61.14,mm
